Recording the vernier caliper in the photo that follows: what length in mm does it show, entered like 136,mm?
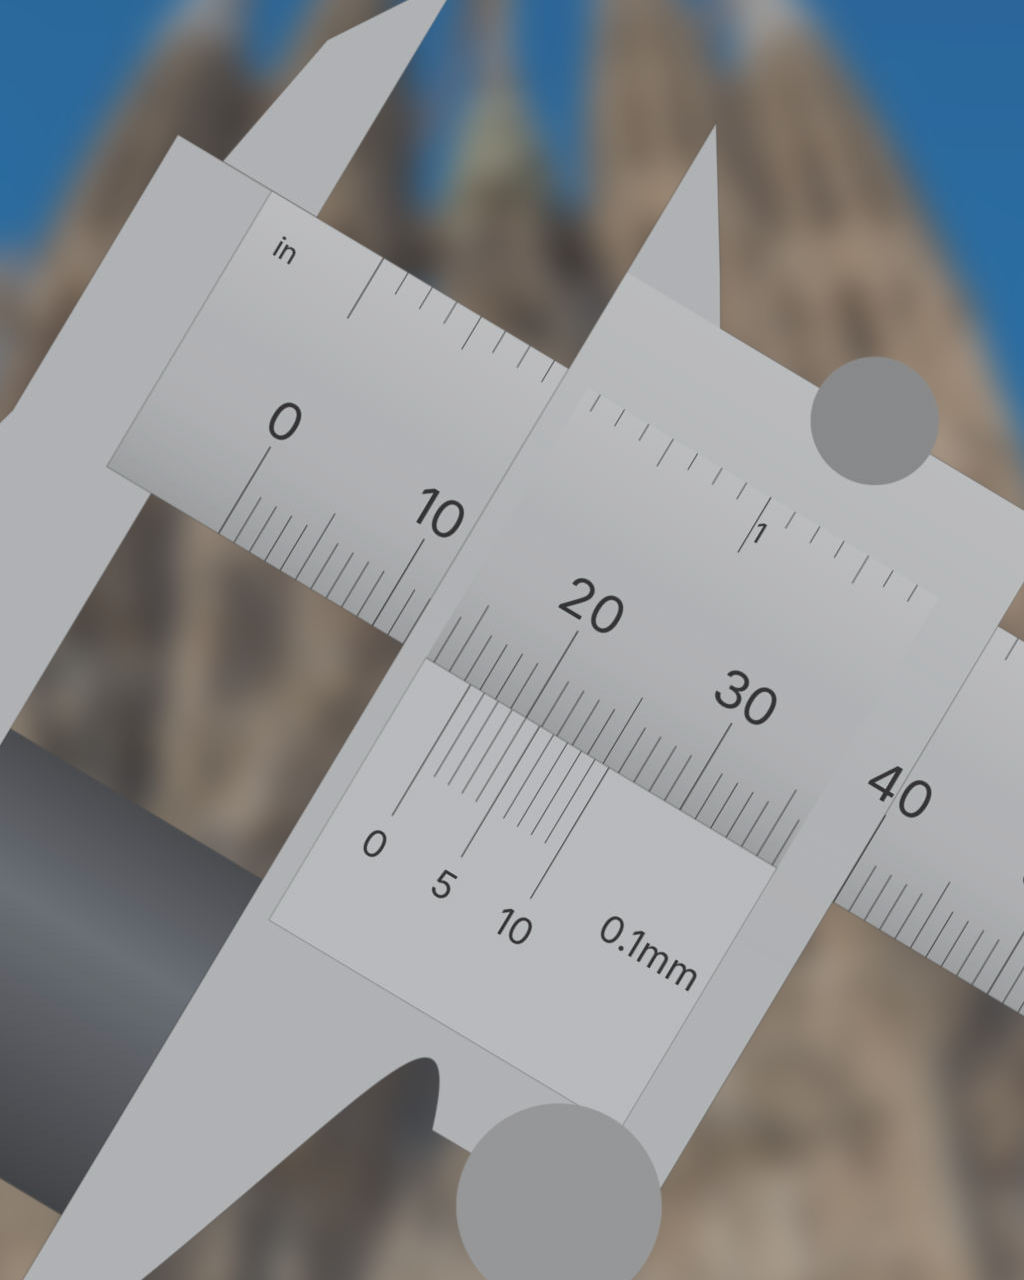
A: 16.4,mm
